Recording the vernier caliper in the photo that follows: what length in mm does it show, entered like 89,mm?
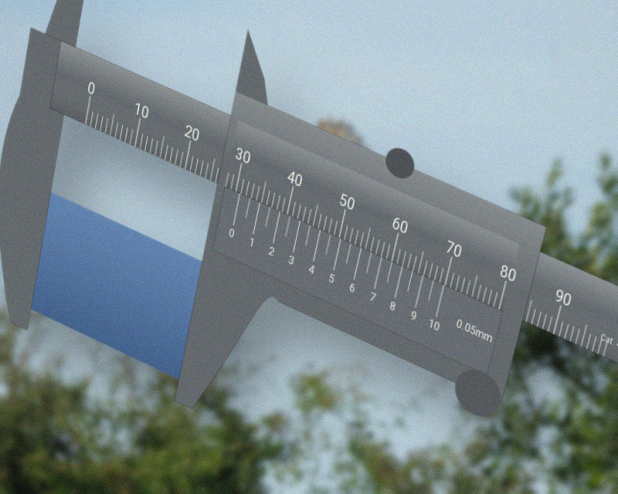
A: 30.8,mm
